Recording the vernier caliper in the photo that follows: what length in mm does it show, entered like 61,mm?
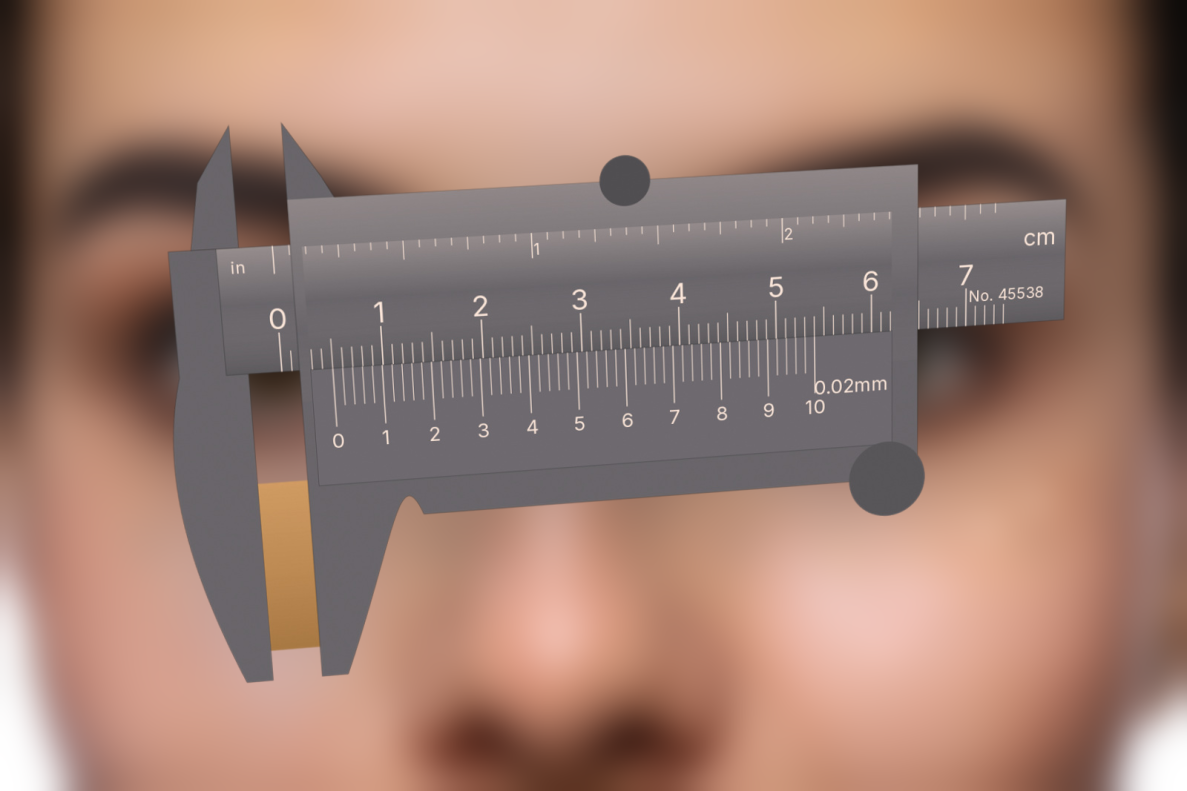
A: 5.0,mm
